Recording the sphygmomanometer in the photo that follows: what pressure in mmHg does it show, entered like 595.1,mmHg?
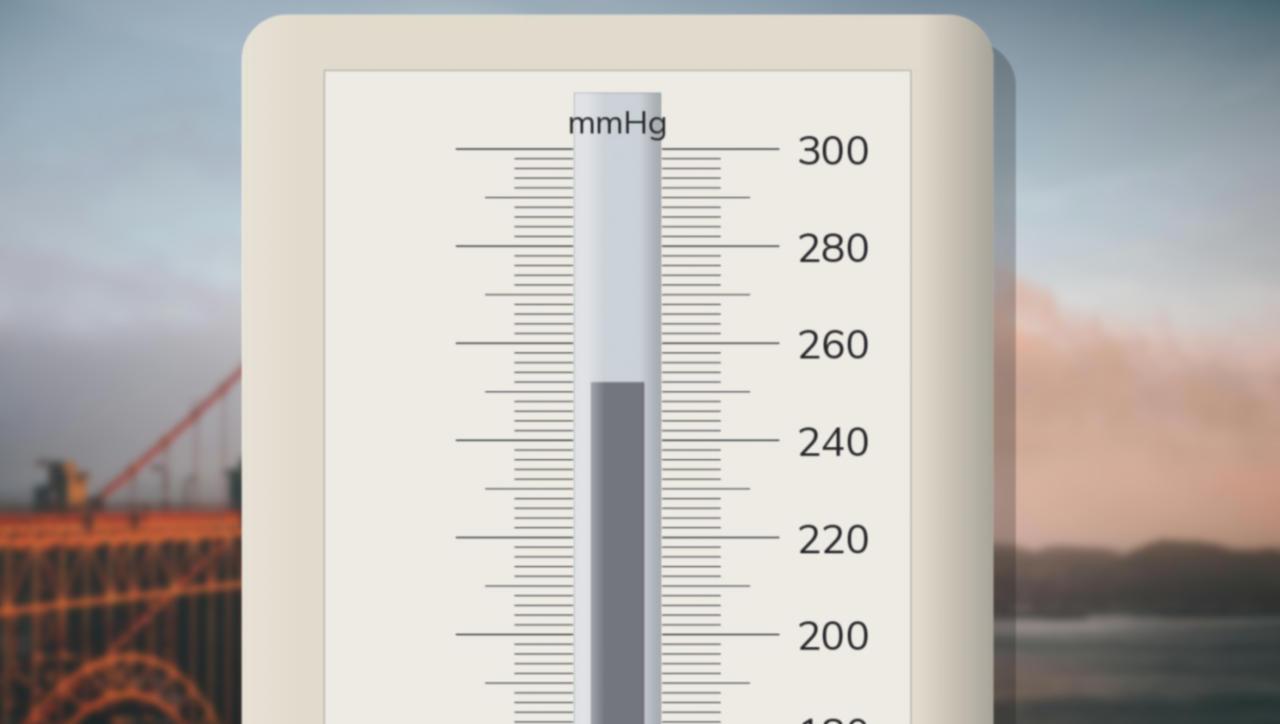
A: 252,mmHg
